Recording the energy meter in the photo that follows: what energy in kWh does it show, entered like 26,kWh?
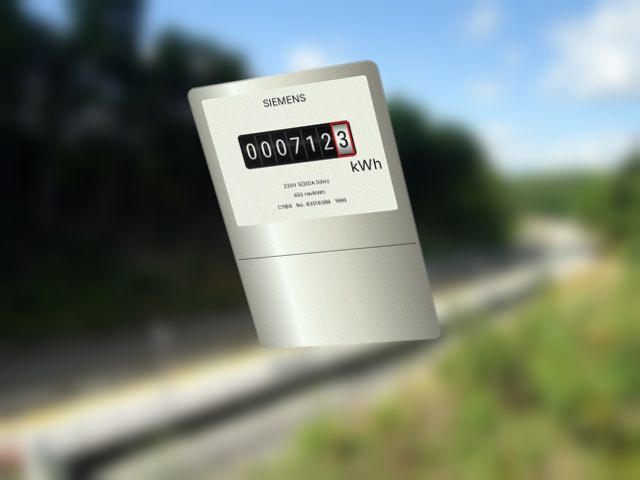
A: 712.3,kWh
